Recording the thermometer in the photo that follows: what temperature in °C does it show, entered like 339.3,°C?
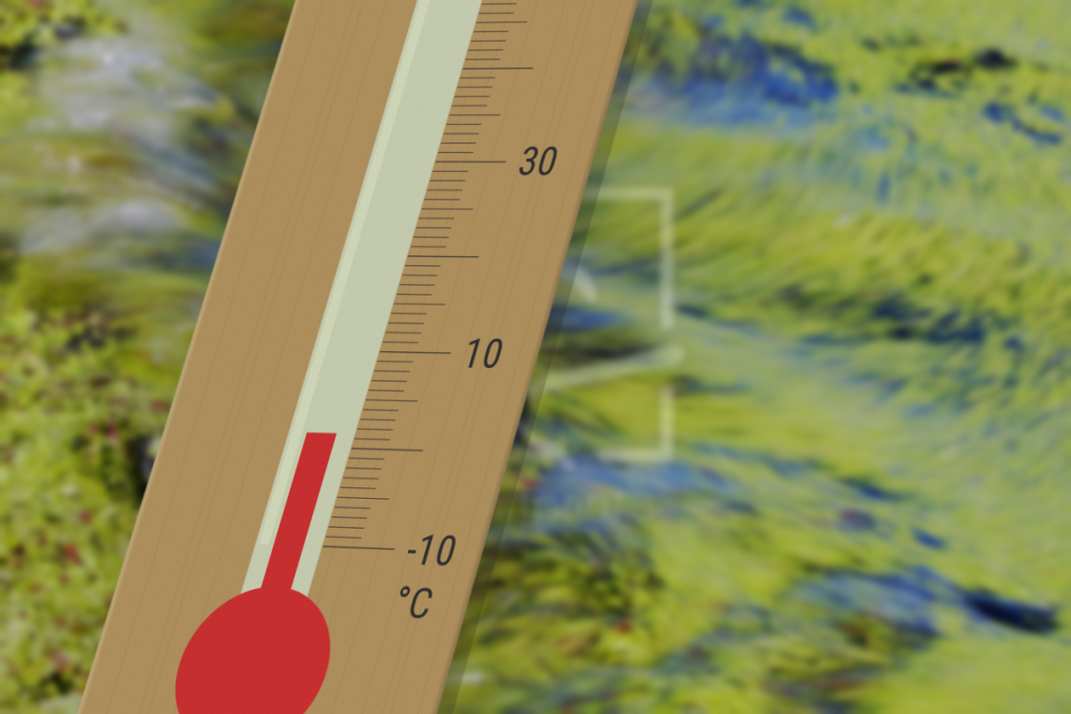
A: 1.5,°C
